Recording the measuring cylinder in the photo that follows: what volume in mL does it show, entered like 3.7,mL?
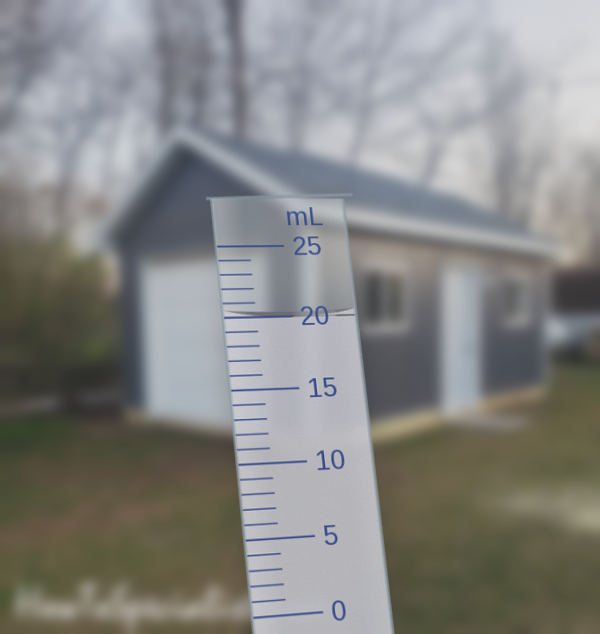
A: 20,mL
